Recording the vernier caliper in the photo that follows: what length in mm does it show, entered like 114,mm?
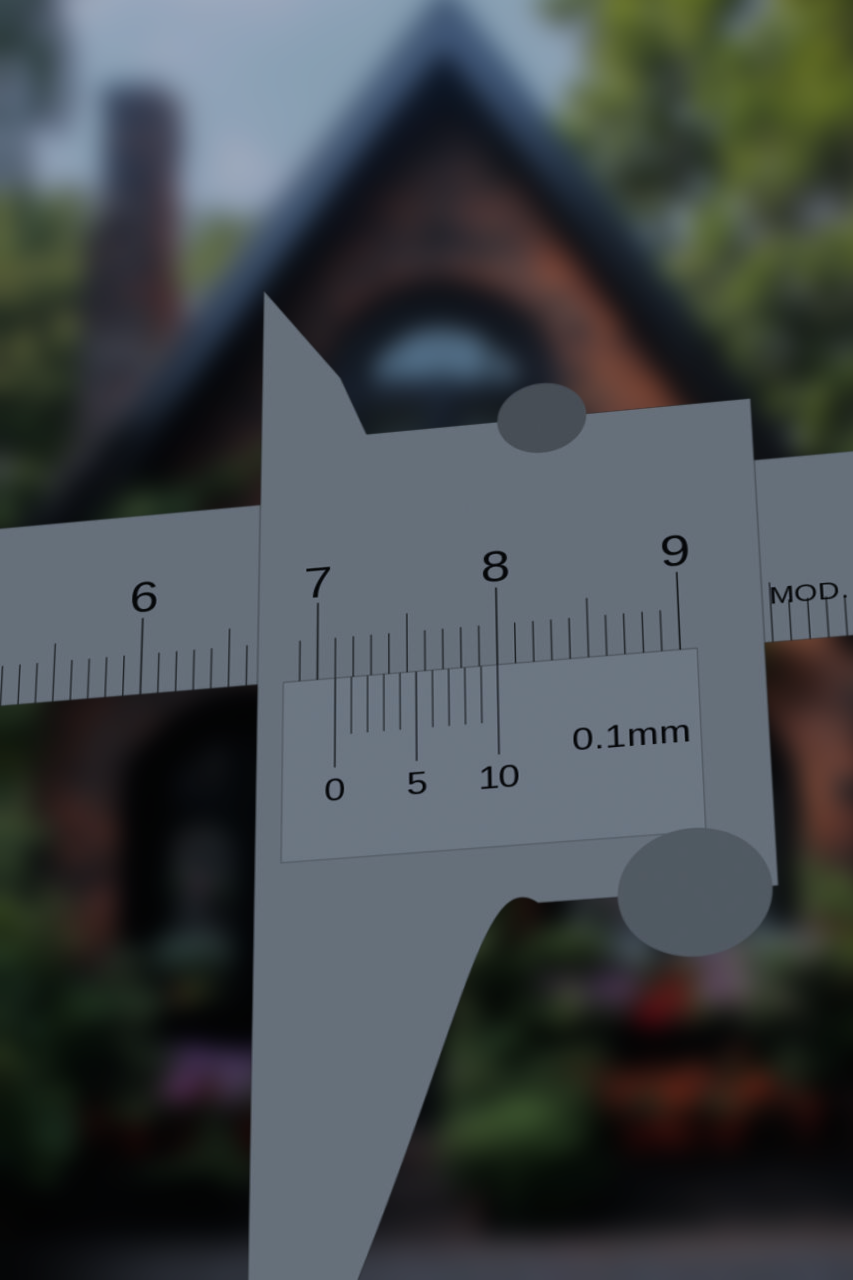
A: 71.0,mm
